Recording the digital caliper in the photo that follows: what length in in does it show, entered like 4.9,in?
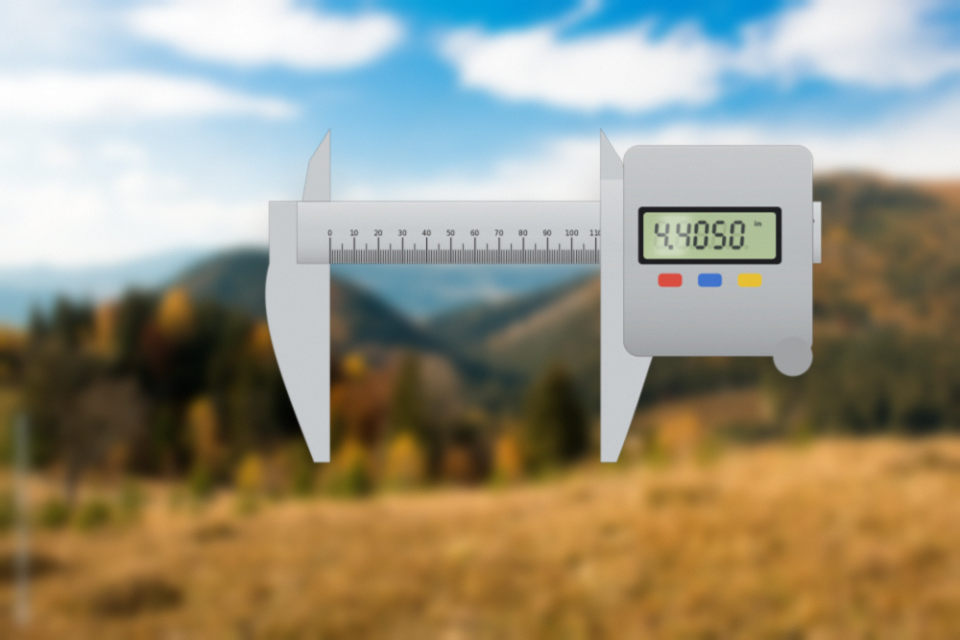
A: 4.4050,in
